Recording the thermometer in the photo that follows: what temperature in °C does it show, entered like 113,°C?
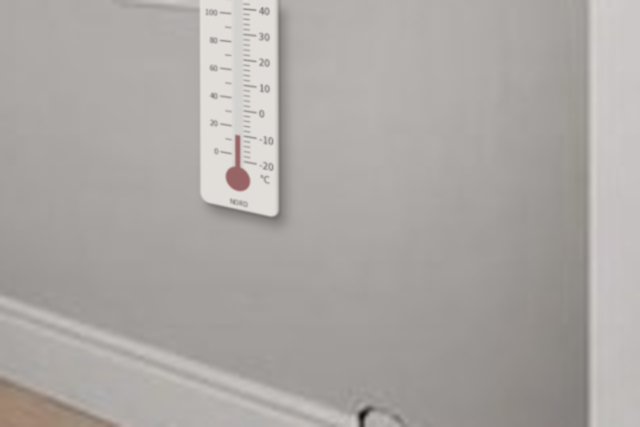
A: -10,°C
